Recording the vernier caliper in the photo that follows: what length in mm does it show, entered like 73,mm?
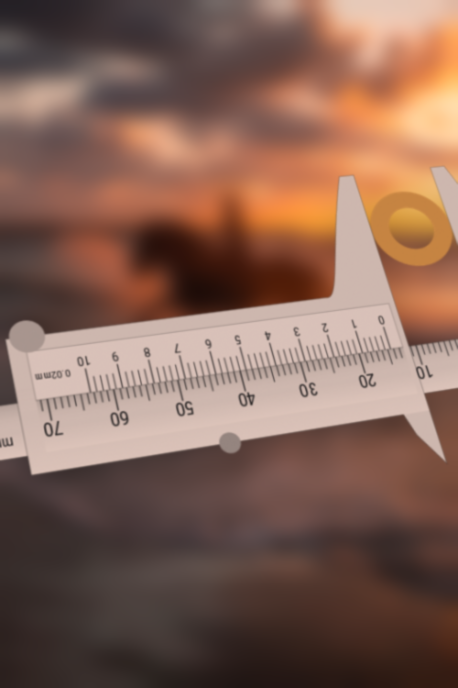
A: 14.5,mm
